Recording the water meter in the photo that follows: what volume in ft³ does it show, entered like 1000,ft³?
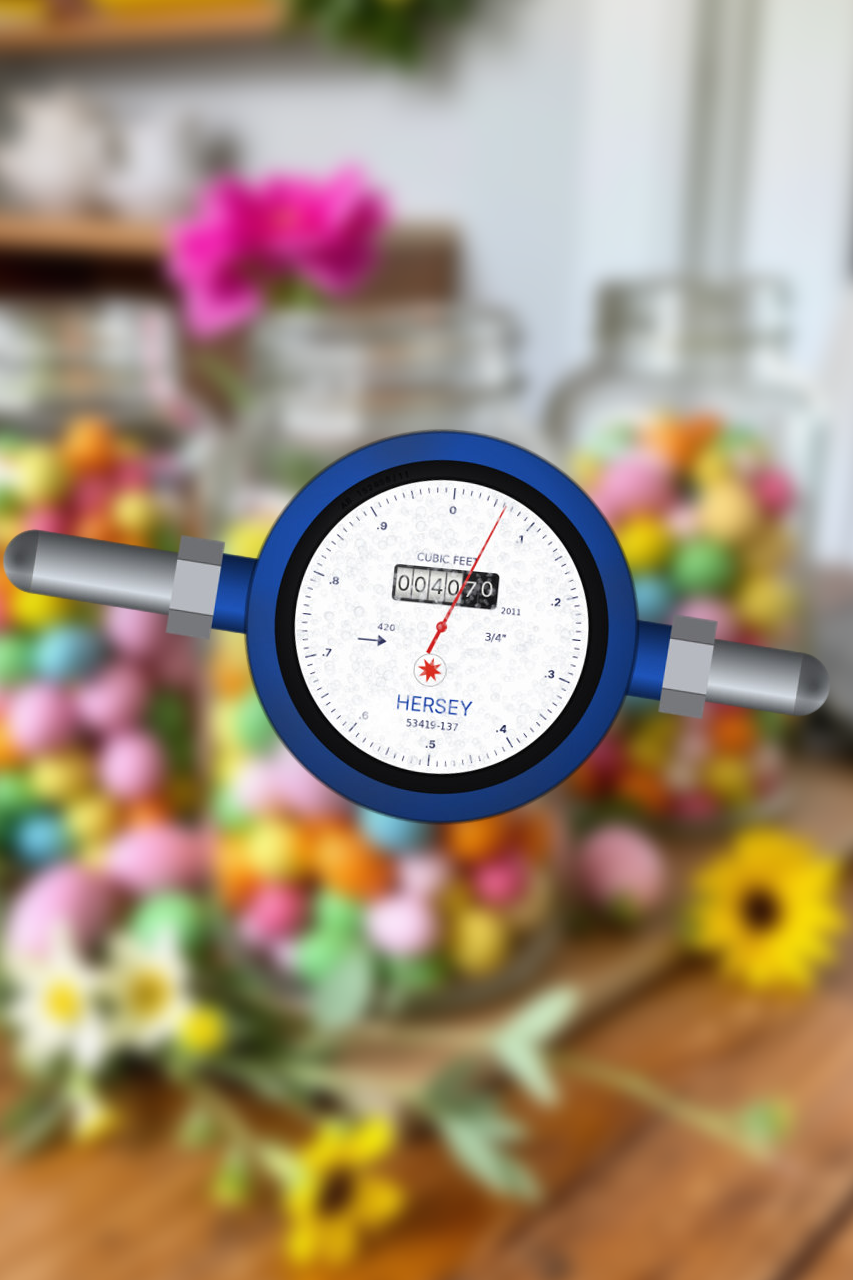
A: 4070.06,ft³
